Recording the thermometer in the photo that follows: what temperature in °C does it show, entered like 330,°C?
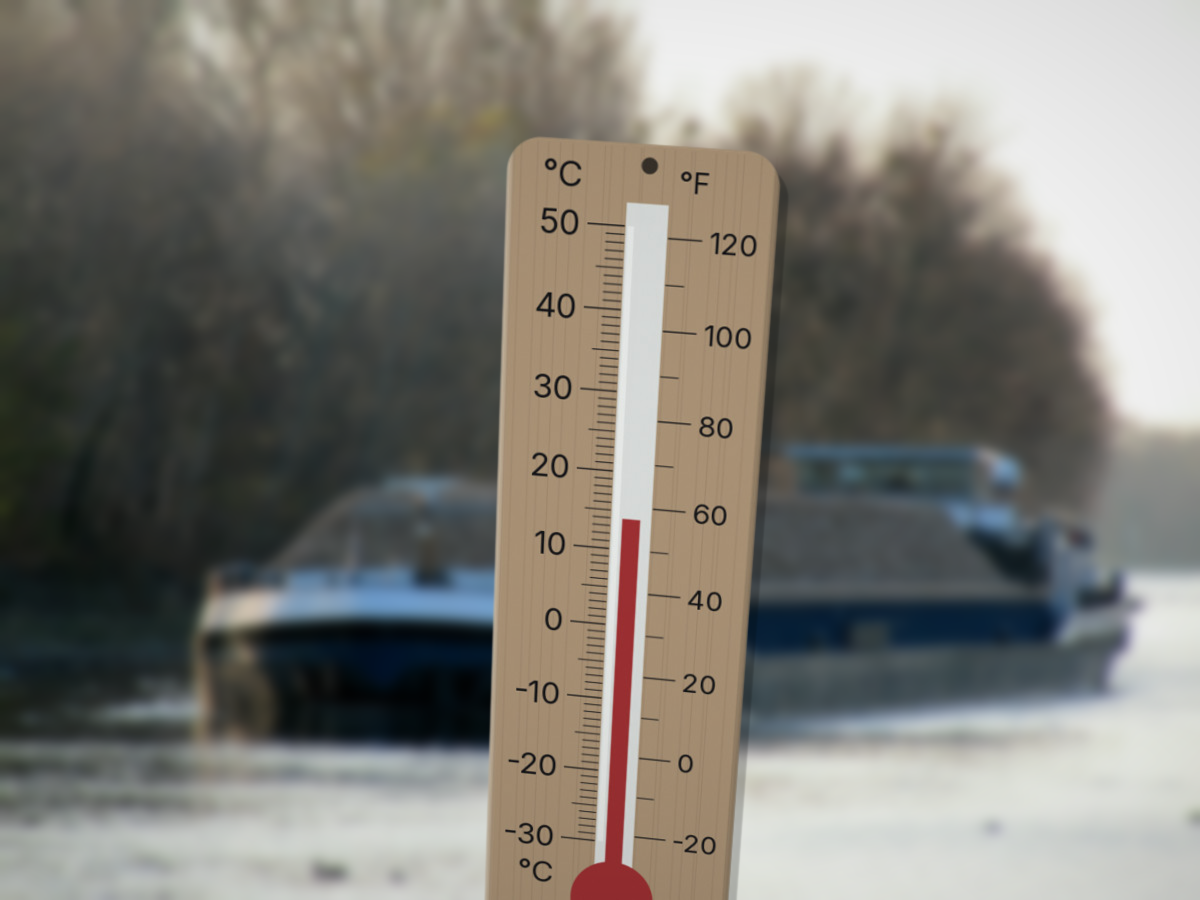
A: 14,°C
